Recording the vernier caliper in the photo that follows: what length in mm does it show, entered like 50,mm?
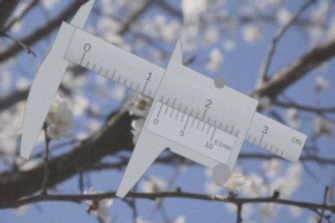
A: 13.4,mm
